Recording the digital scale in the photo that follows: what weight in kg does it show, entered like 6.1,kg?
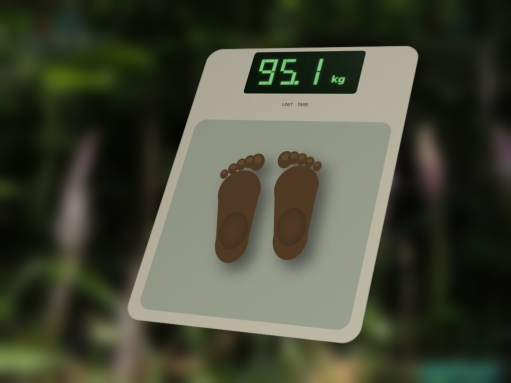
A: 95.1,kg
